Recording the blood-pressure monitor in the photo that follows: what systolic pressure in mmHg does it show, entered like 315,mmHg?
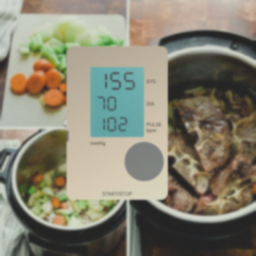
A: 155,mmHg
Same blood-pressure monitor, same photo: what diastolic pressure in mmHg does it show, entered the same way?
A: 70,mmHg
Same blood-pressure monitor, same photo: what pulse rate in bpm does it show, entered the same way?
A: 102,bpm
